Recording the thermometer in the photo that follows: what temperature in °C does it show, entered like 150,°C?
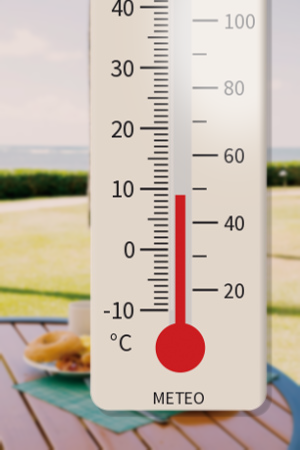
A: 9,°C
